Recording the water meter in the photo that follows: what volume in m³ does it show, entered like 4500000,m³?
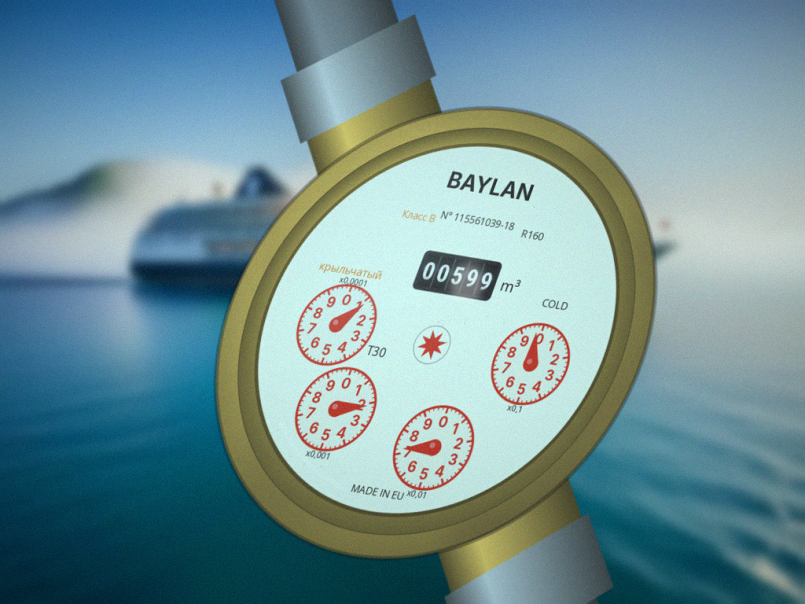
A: 598.9721,m³
